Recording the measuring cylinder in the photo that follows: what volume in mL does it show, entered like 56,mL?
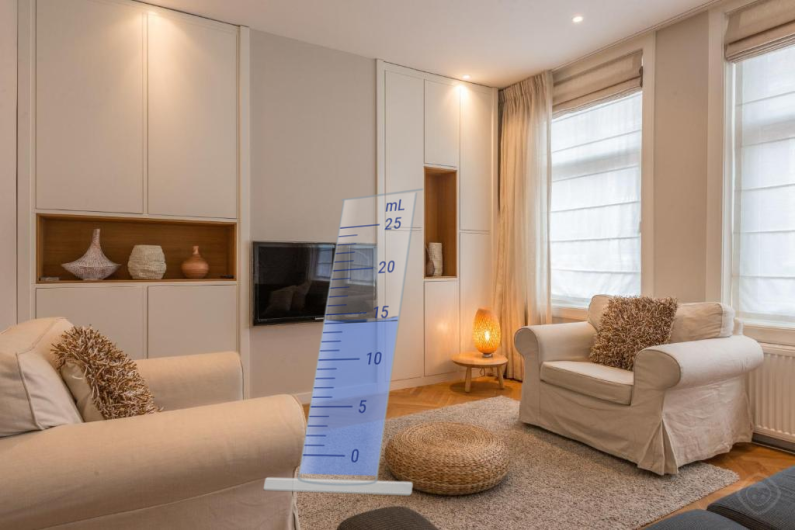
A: 14,mL
